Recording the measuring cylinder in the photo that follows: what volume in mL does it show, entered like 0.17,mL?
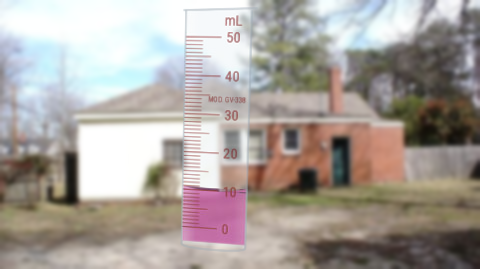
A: 10,mL
